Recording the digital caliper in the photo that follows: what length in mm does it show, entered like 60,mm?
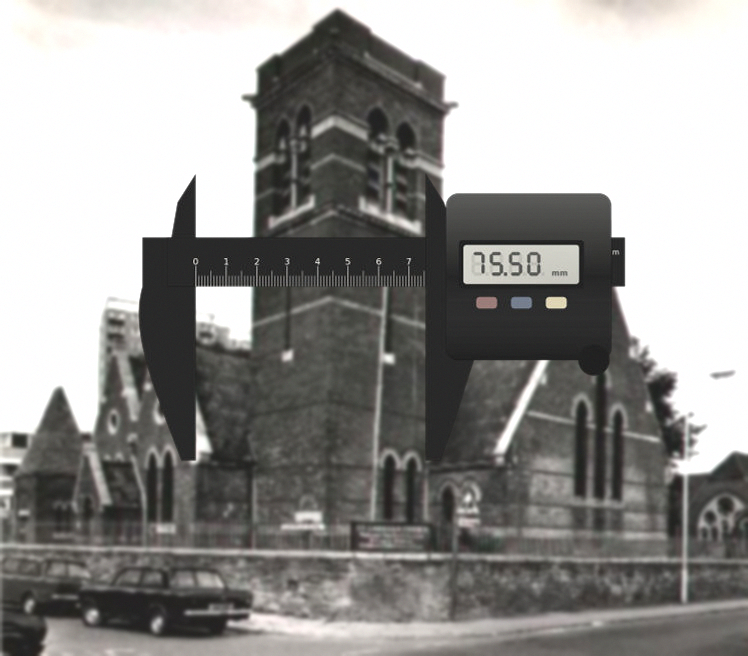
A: 75.50,mm
